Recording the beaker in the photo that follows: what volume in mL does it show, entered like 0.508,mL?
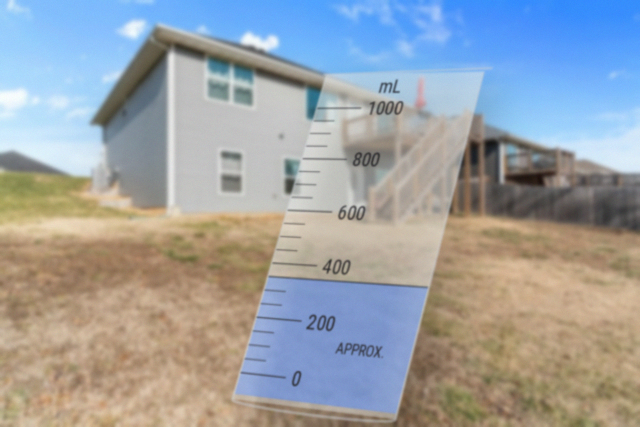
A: 350,mL
